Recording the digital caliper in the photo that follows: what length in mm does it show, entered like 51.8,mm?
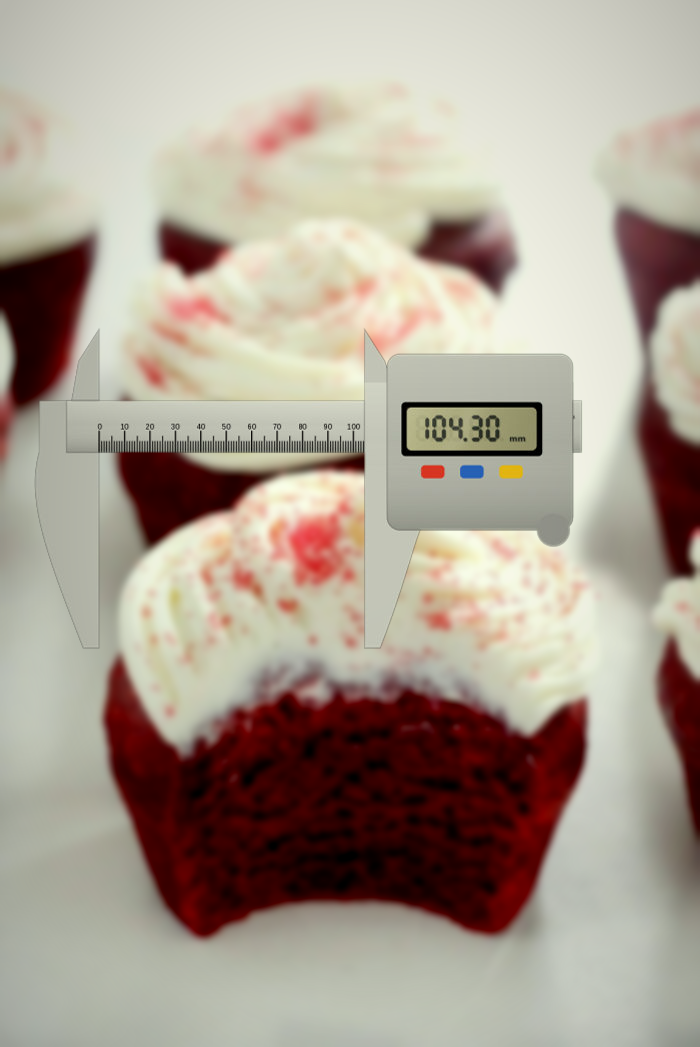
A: 104.30,mm
